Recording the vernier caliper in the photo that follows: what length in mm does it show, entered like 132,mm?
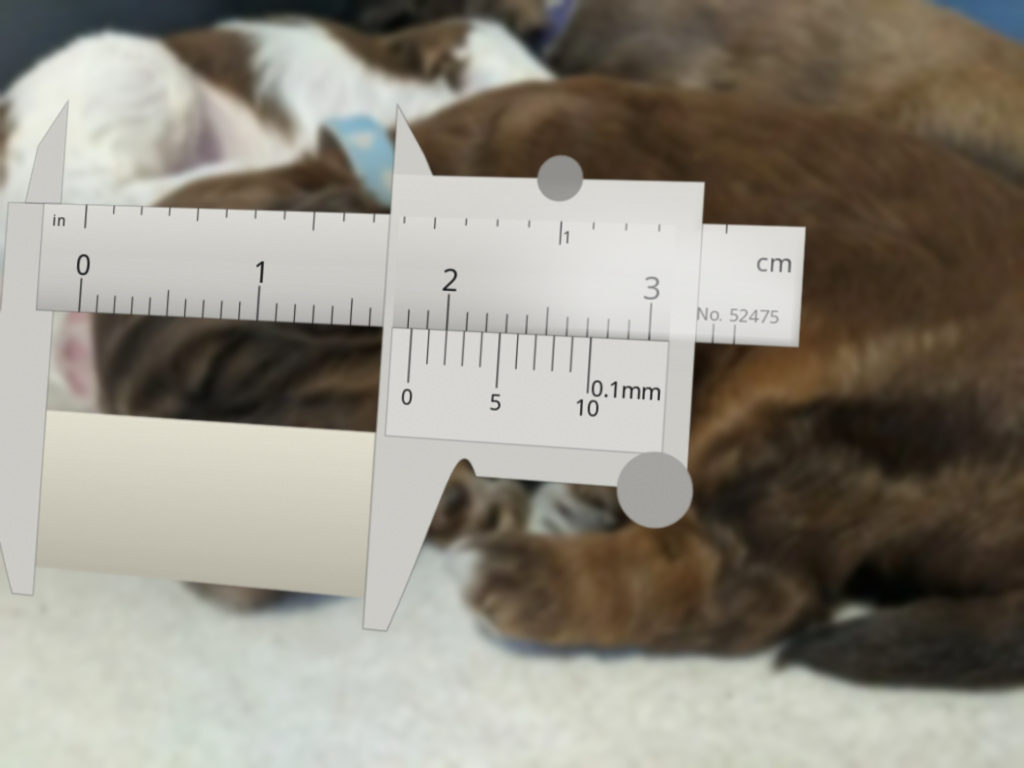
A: 18.2,mm
